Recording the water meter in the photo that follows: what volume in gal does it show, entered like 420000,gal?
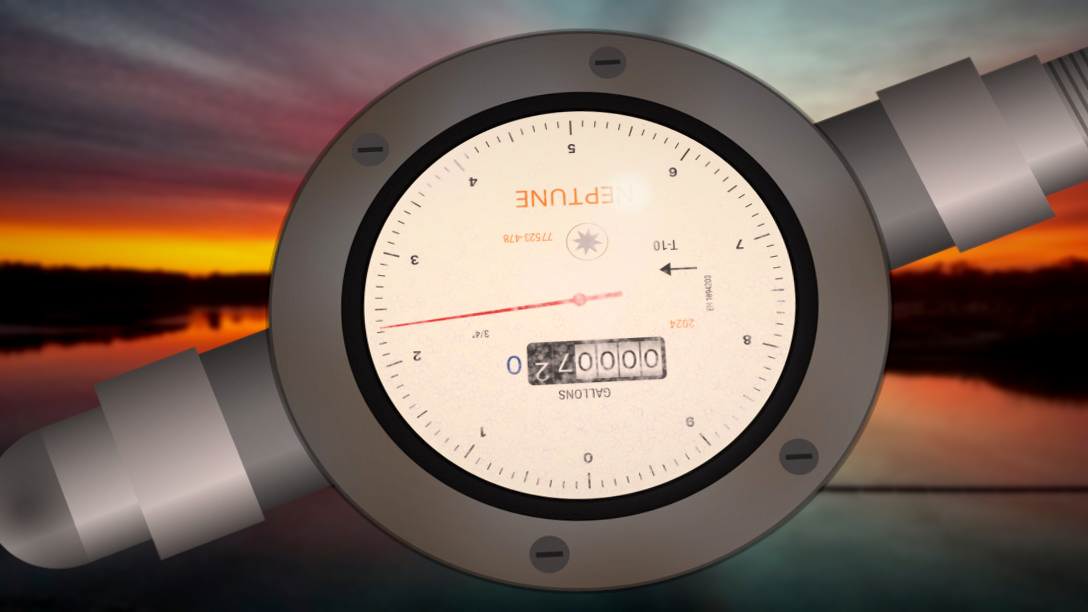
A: 722.3,gal
